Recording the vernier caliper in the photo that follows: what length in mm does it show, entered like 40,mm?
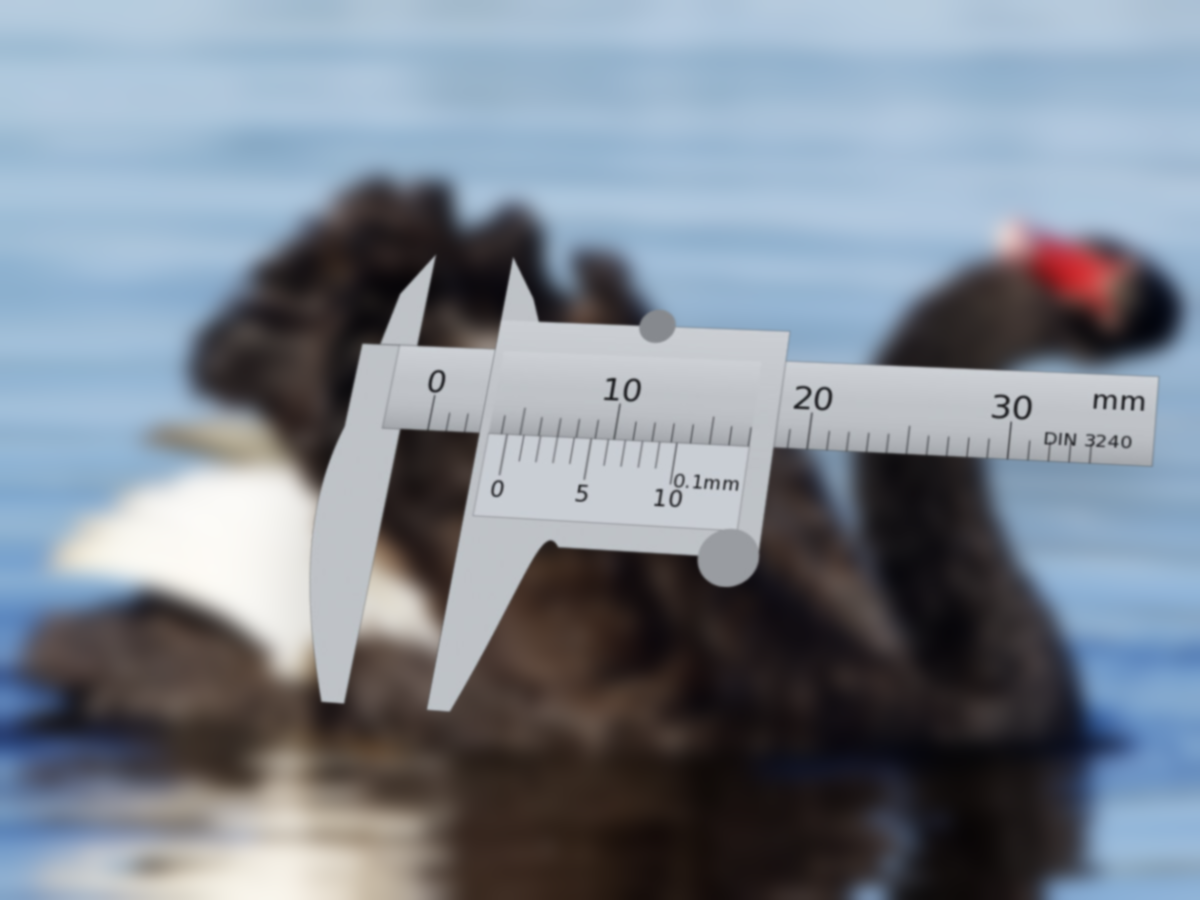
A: 4.3,mm
